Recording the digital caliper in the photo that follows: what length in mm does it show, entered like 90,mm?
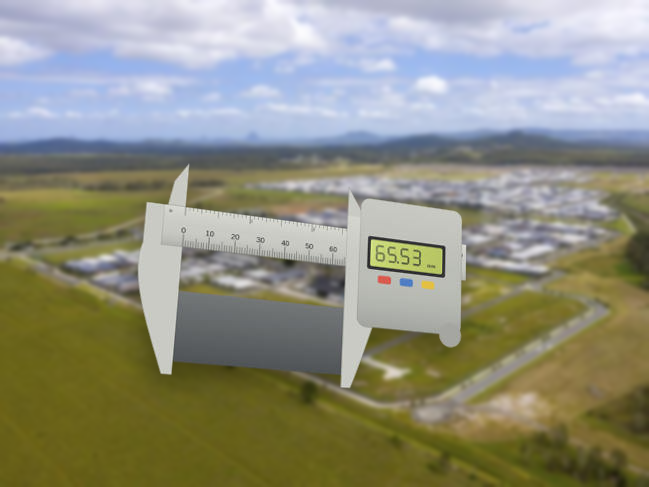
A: 65.53,mm
